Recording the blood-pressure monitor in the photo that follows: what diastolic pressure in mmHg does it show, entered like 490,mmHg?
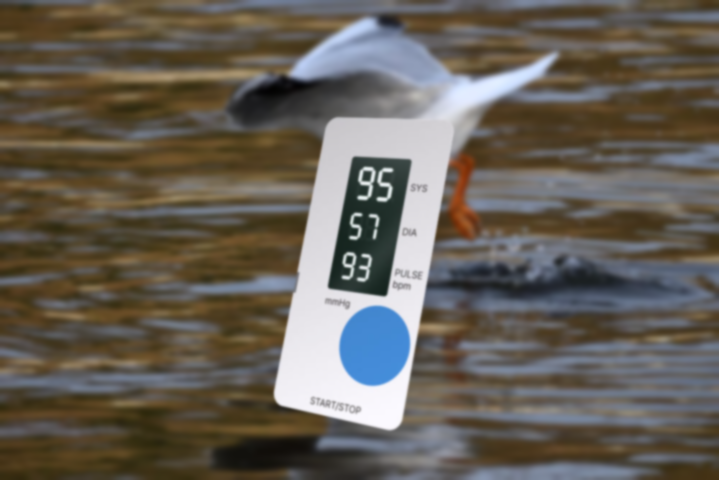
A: 57,mmHg
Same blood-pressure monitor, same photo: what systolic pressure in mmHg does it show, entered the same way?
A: 95,mmHg
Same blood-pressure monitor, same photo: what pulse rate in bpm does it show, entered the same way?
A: 93,bpm
